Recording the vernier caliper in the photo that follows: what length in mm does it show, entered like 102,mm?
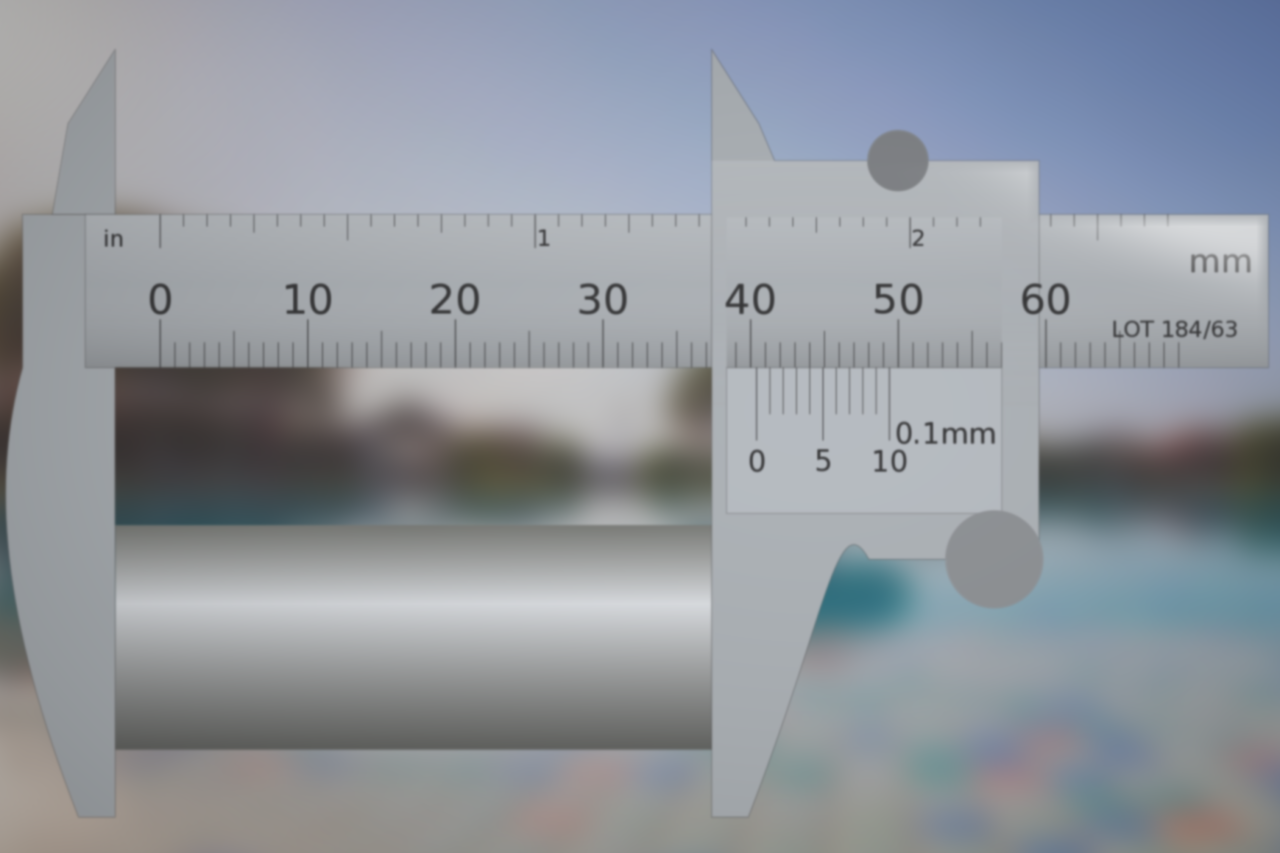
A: 40.4,mm
